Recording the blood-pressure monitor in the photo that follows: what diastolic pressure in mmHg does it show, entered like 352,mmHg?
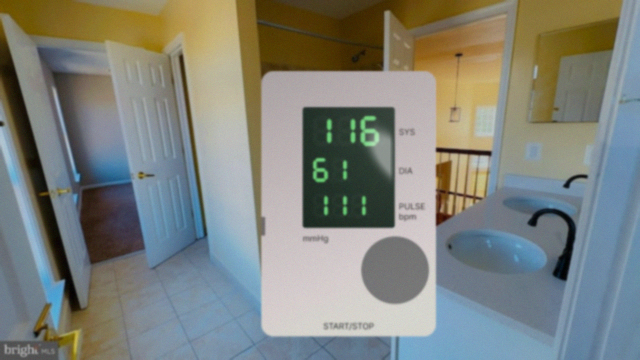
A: 61,mmHg
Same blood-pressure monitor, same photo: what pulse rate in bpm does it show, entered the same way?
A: 111,bpm
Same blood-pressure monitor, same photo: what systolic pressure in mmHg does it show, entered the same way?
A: 116,mmHg
